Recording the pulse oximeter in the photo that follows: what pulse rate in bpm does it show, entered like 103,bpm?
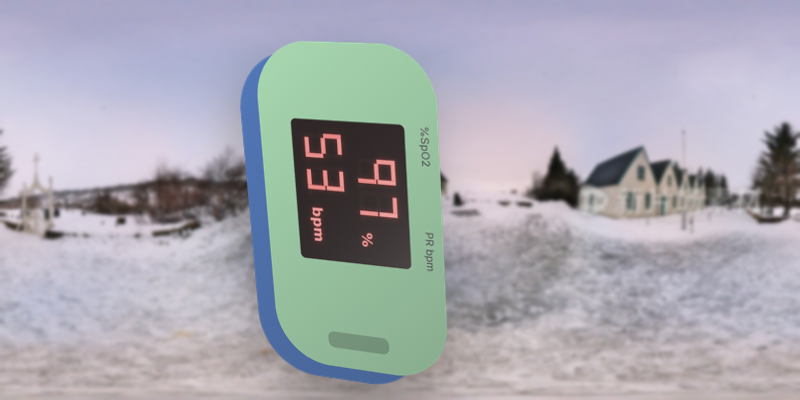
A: 53,bpm
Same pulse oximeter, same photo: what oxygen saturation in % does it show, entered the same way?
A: 97,%
